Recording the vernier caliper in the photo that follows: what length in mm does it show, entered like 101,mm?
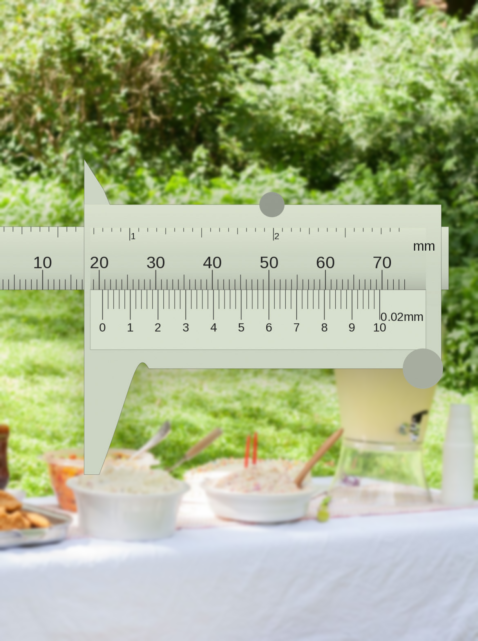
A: 20.6,mm
